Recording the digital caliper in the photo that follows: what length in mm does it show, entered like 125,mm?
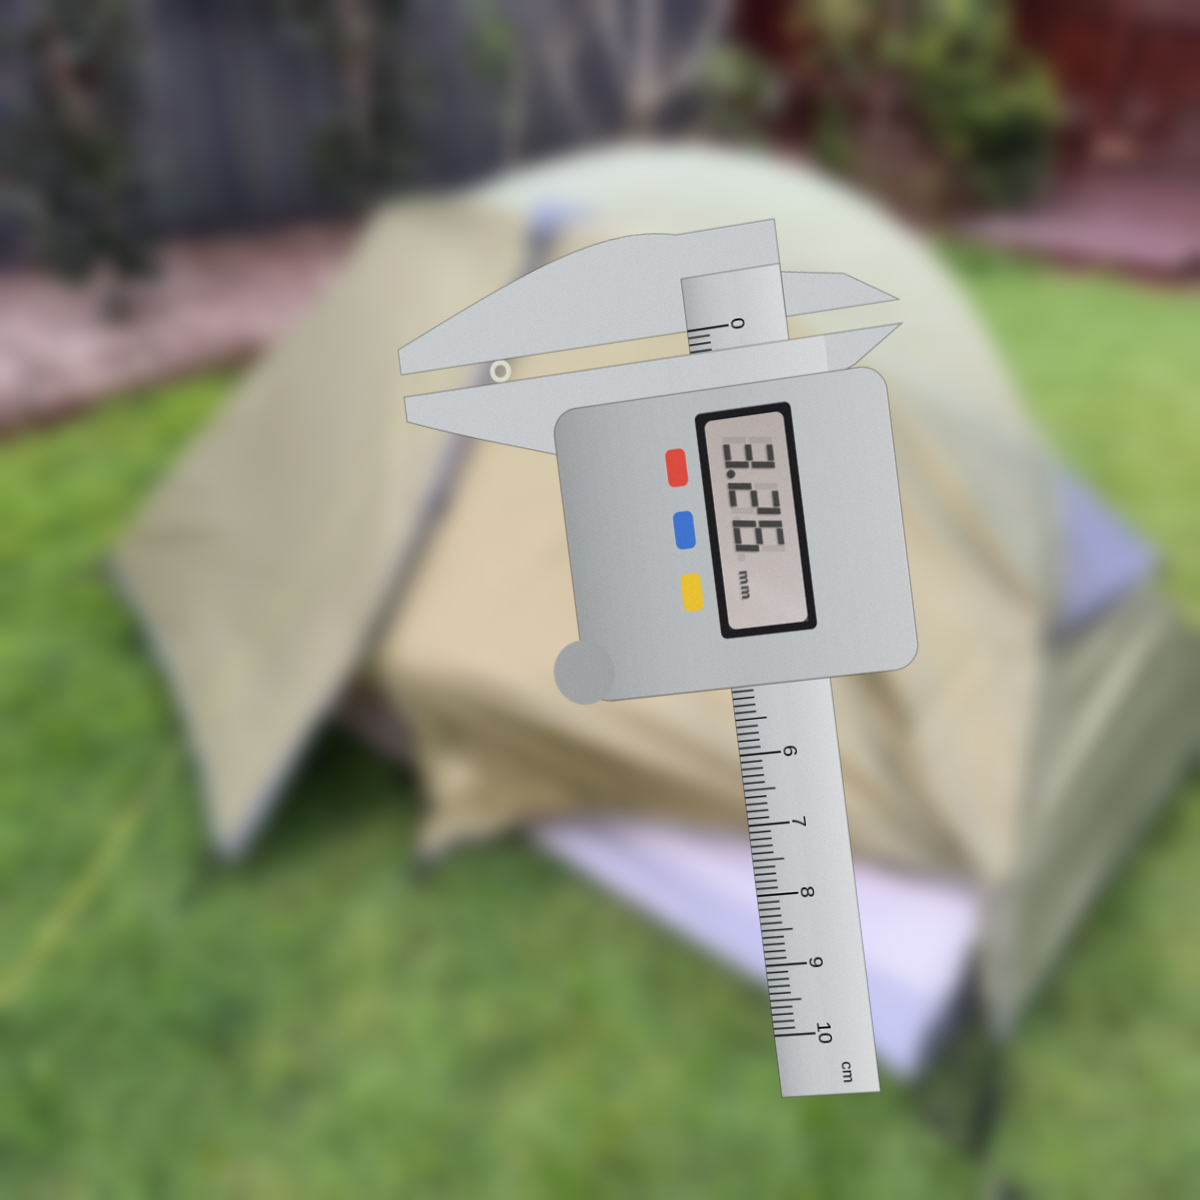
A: 3.26,mm
